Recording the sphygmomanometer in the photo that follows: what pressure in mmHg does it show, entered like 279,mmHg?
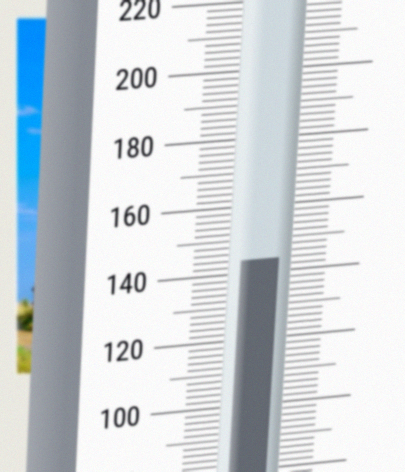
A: 144,mmHg
